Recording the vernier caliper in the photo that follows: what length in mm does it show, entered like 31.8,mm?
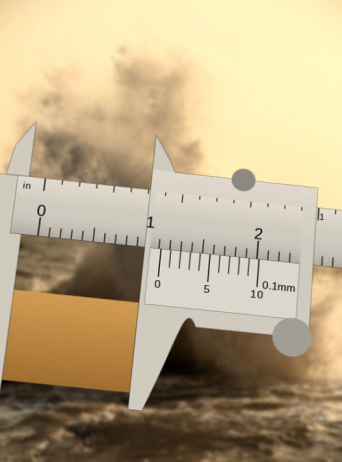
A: 11.2,mm
